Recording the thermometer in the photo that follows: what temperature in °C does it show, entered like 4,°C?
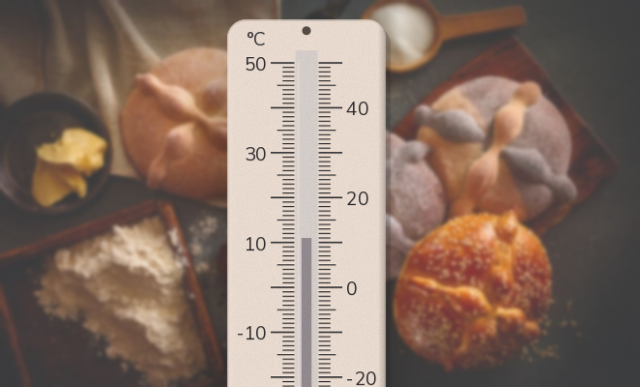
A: 11,°C
